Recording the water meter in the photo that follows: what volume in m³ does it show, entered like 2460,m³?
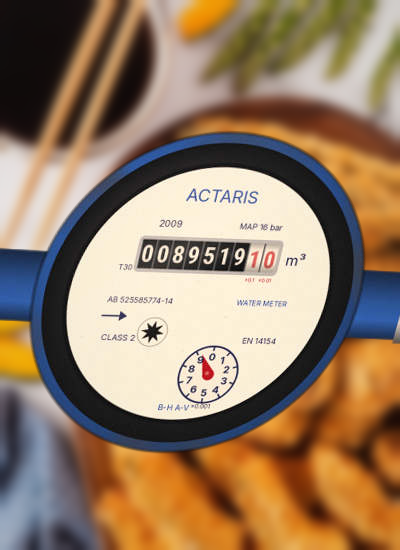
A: 89519.099,m³
